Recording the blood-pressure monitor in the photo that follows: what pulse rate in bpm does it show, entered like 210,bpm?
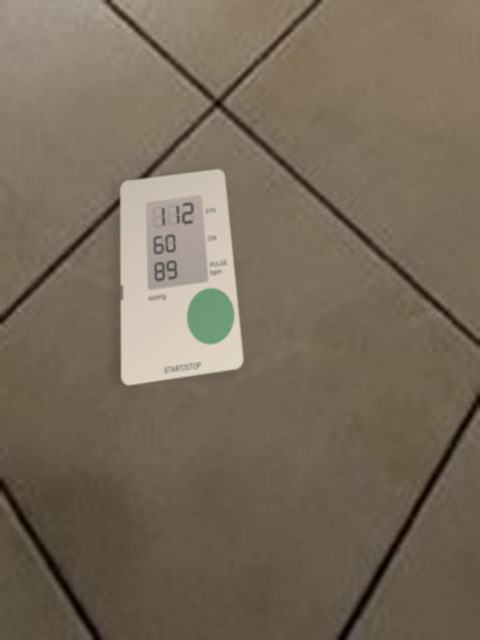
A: 89,bpm
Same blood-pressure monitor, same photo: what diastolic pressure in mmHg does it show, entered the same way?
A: 60,mmHg
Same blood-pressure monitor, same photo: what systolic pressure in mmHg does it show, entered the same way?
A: 112,mmHg
